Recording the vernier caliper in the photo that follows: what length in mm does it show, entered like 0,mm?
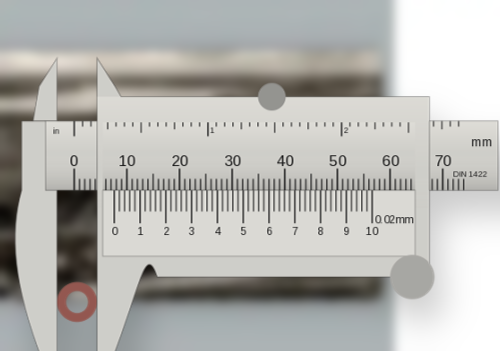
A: 7.6,mm
